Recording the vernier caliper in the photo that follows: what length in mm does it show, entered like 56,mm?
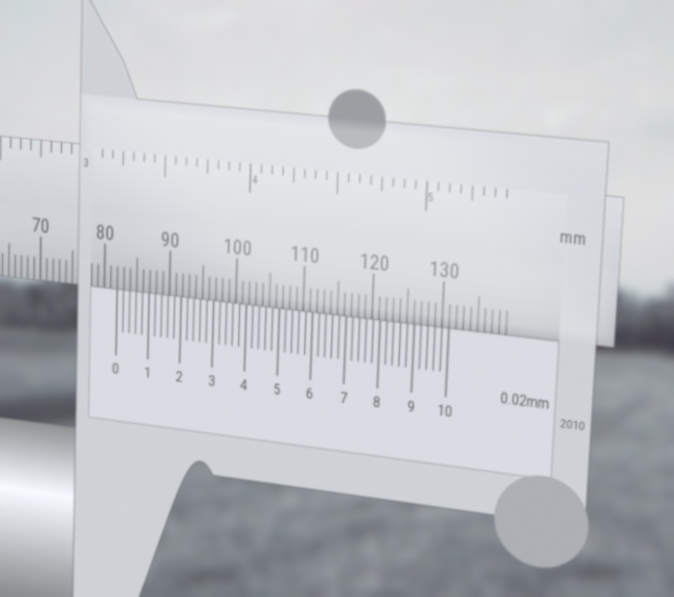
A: 82.0,mm
